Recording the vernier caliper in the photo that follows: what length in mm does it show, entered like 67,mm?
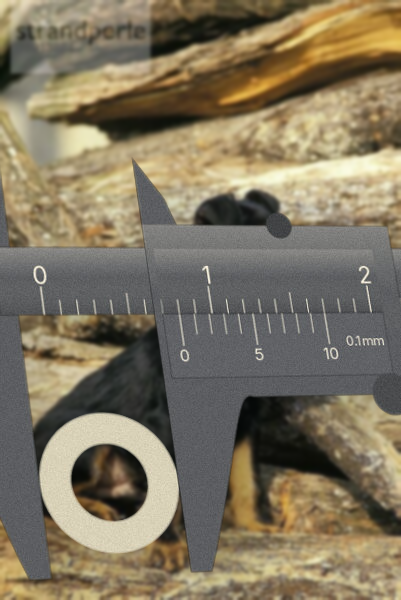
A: 8.0,mm
